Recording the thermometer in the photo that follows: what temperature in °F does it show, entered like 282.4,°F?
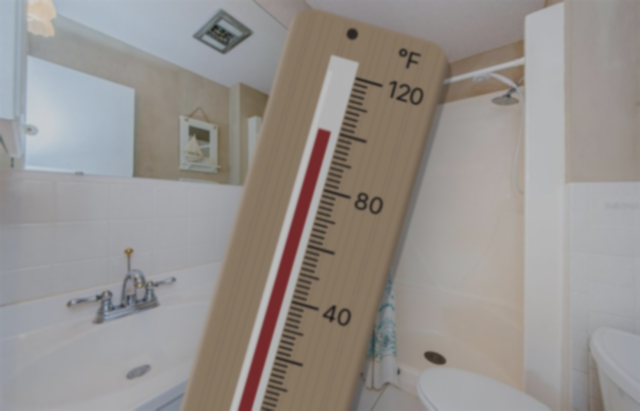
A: 100,°F
